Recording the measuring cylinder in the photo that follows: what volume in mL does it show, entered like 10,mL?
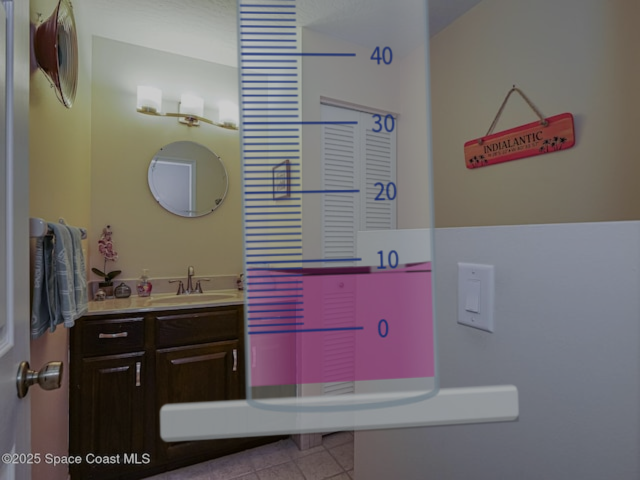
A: 8,mL
